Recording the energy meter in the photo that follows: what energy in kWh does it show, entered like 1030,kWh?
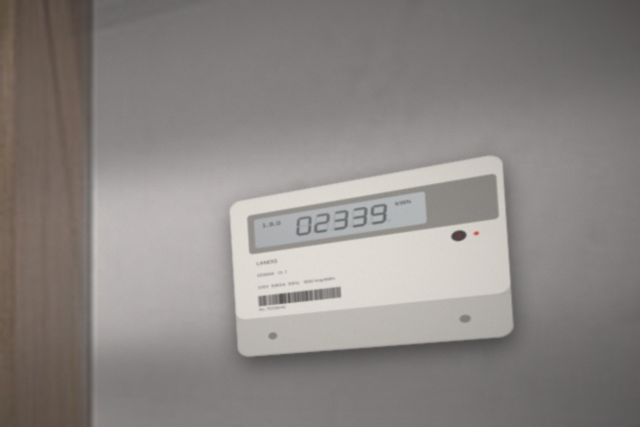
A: 2339,kWh
